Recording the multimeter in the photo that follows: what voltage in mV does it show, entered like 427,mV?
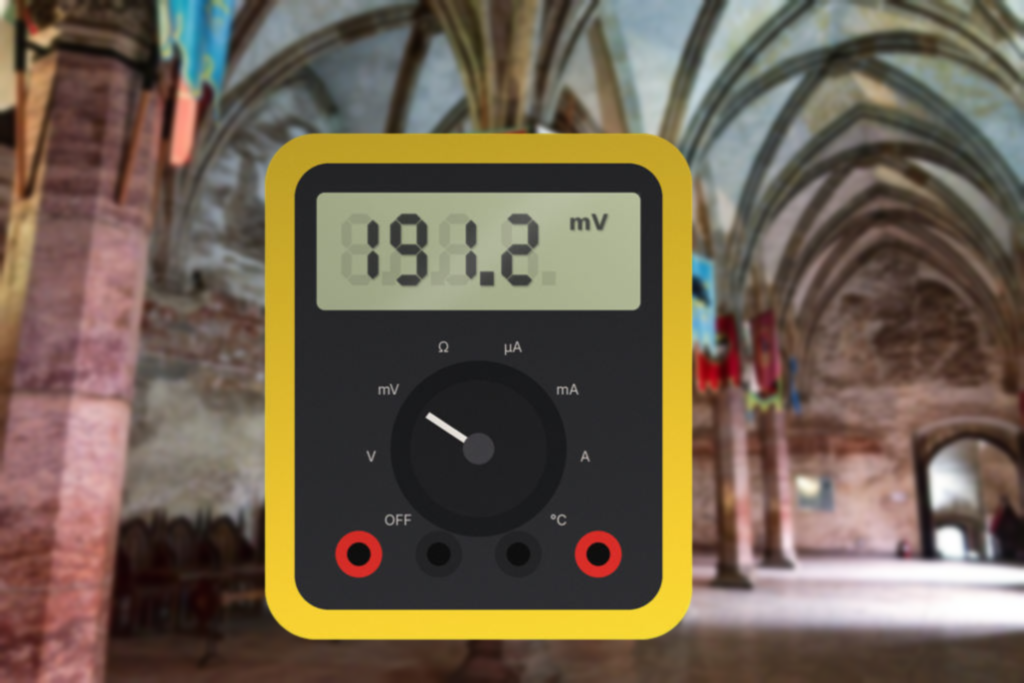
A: 191.2,mV
